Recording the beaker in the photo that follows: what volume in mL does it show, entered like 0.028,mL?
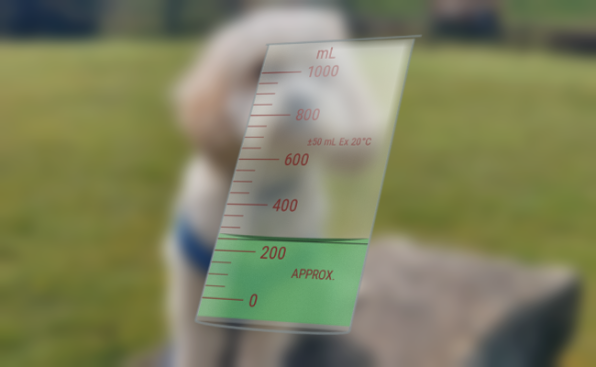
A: 250,mL
